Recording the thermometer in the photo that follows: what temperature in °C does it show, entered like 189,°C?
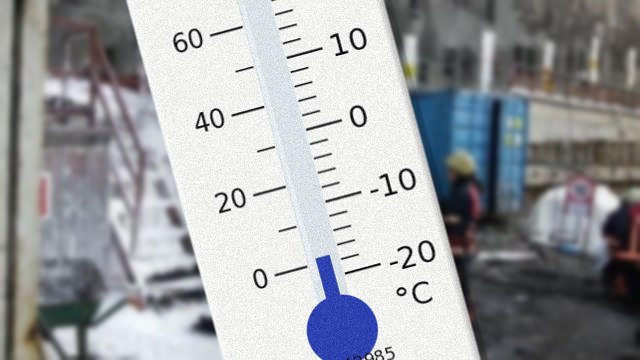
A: -17,°C
